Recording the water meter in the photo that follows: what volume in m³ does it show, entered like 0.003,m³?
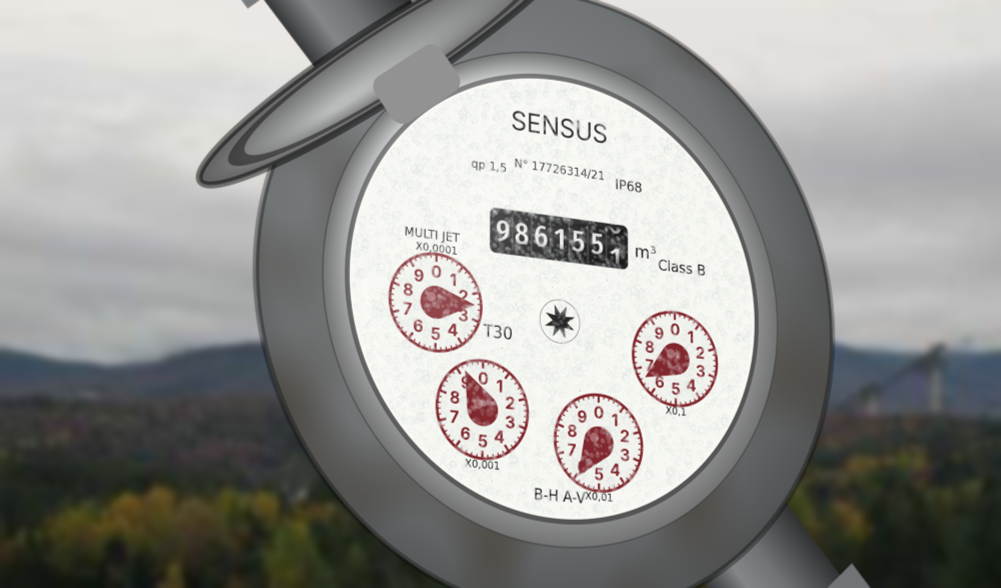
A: 9861550.6592,m³
